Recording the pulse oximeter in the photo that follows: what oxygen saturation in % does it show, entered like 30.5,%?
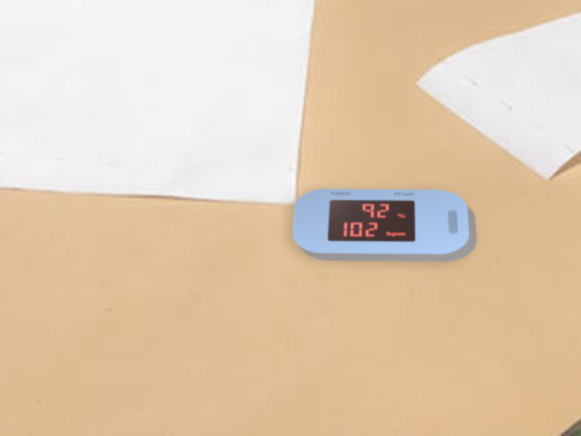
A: 92,%
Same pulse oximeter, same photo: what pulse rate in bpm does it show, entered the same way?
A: 102,bpm
